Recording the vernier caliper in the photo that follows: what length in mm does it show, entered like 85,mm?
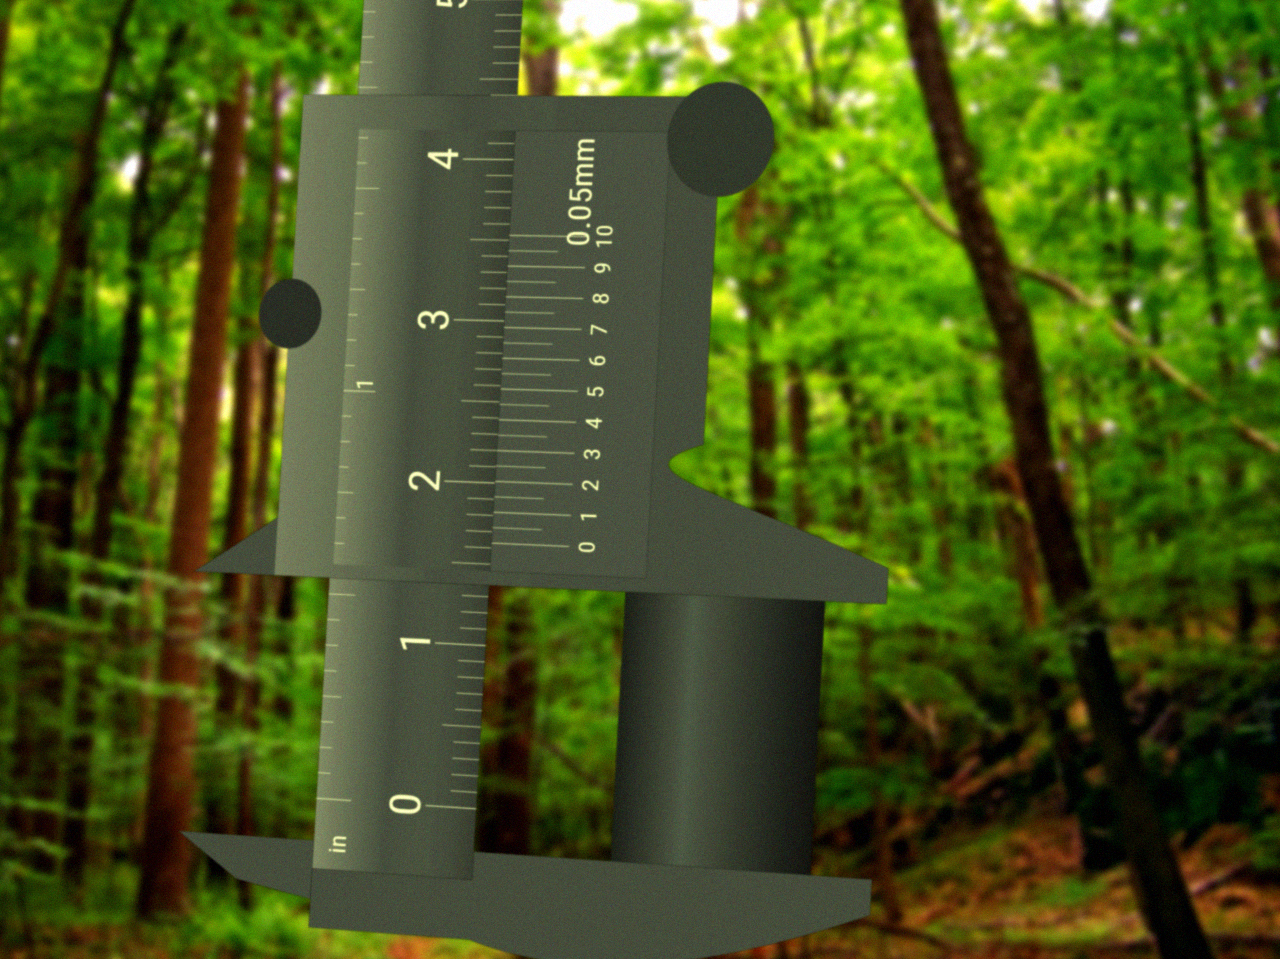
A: 16.3,mm
